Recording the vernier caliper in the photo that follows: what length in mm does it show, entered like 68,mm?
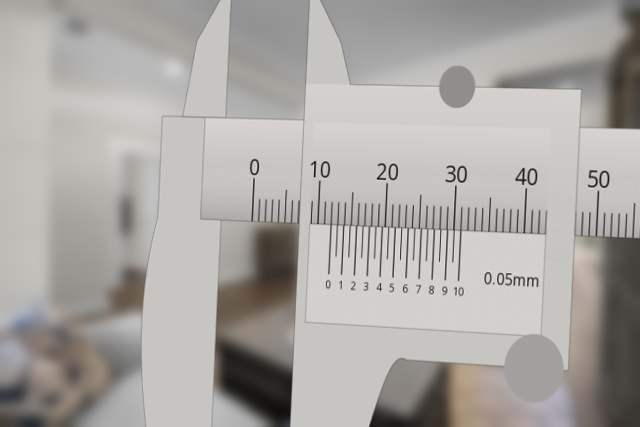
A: 12.0,mm
